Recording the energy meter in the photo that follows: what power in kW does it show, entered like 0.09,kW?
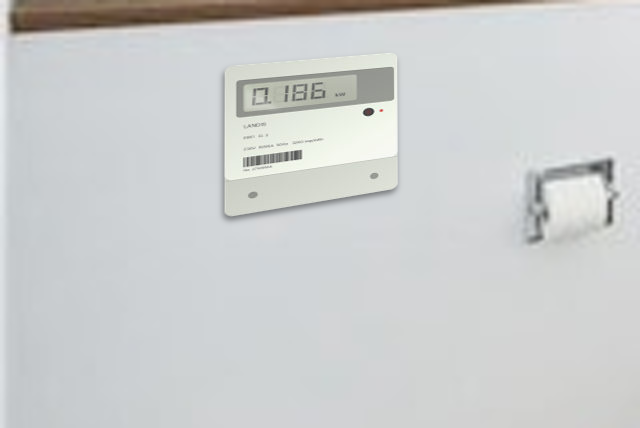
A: 0.186,kW
